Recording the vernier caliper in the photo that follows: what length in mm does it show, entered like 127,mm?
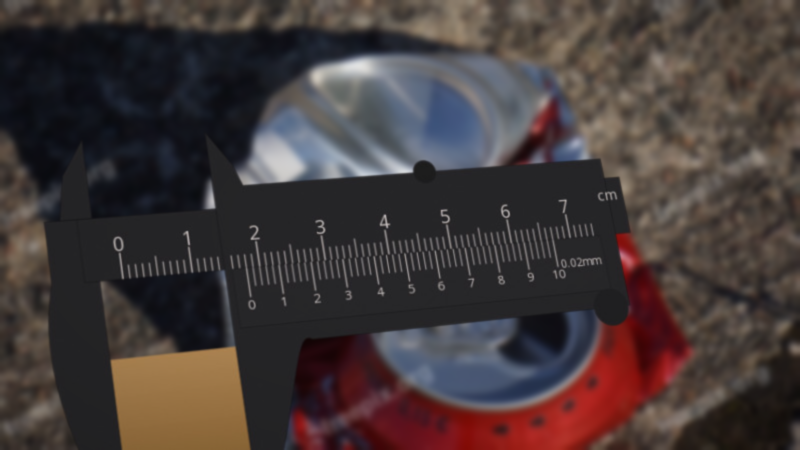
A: 18.0,mm
